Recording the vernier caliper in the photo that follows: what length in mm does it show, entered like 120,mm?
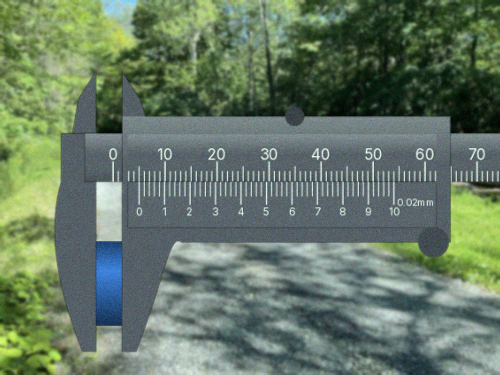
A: 5.0,mm
